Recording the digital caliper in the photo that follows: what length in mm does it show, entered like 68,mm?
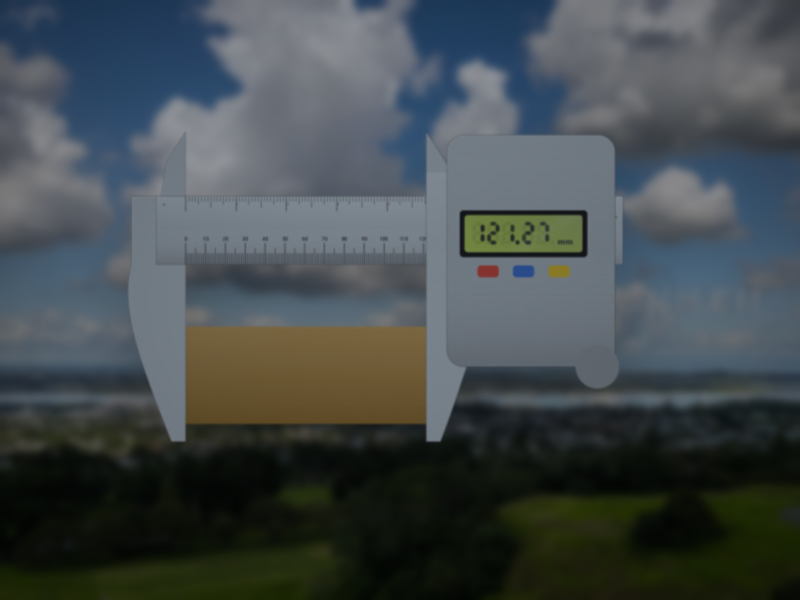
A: 121.27,mm
